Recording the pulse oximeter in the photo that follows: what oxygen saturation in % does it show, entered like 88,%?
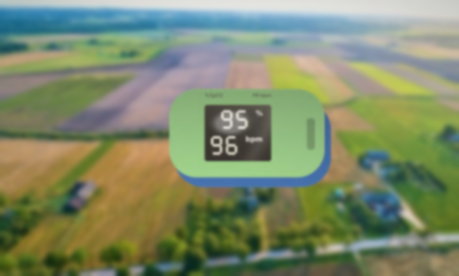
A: 95,%
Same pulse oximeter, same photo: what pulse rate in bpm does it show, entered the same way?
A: 96,bpm
